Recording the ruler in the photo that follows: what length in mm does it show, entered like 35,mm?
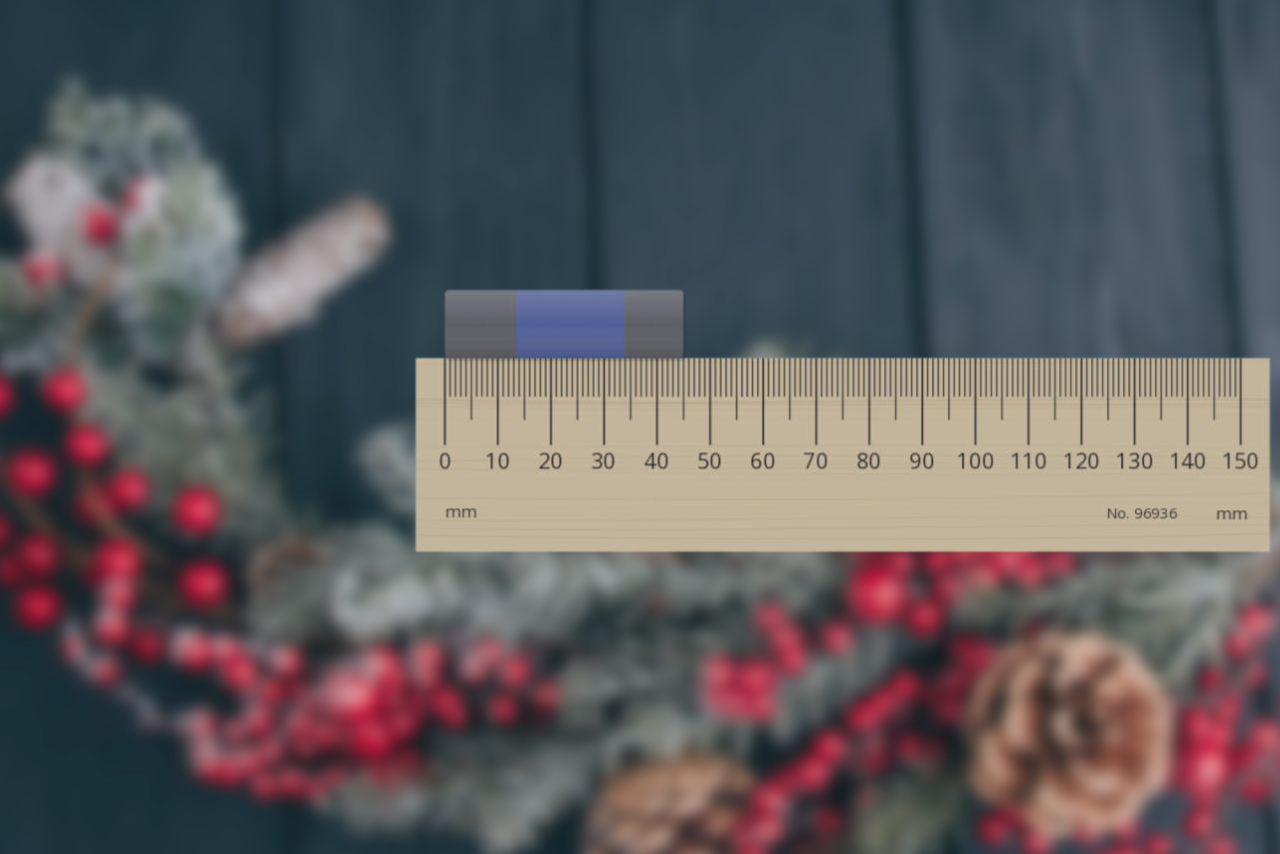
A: 45,mm
